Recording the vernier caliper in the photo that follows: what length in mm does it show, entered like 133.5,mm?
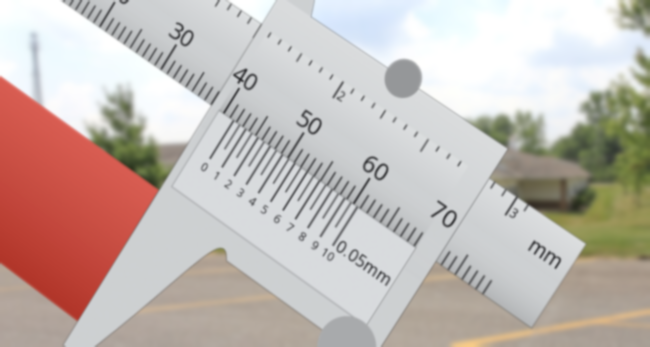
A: 41.6,mm
